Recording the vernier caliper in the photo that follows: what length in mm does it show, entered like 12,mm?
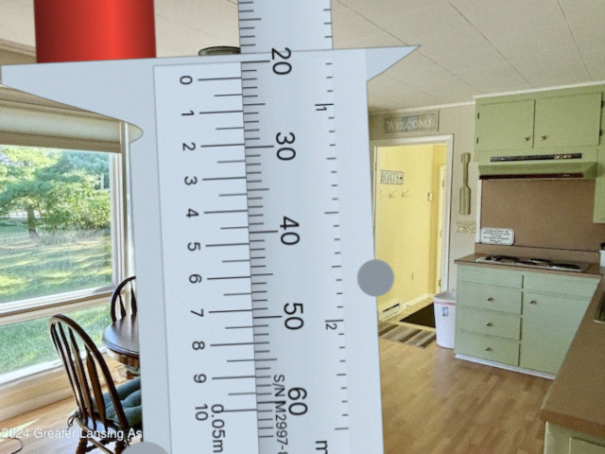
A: 21.8,mm
